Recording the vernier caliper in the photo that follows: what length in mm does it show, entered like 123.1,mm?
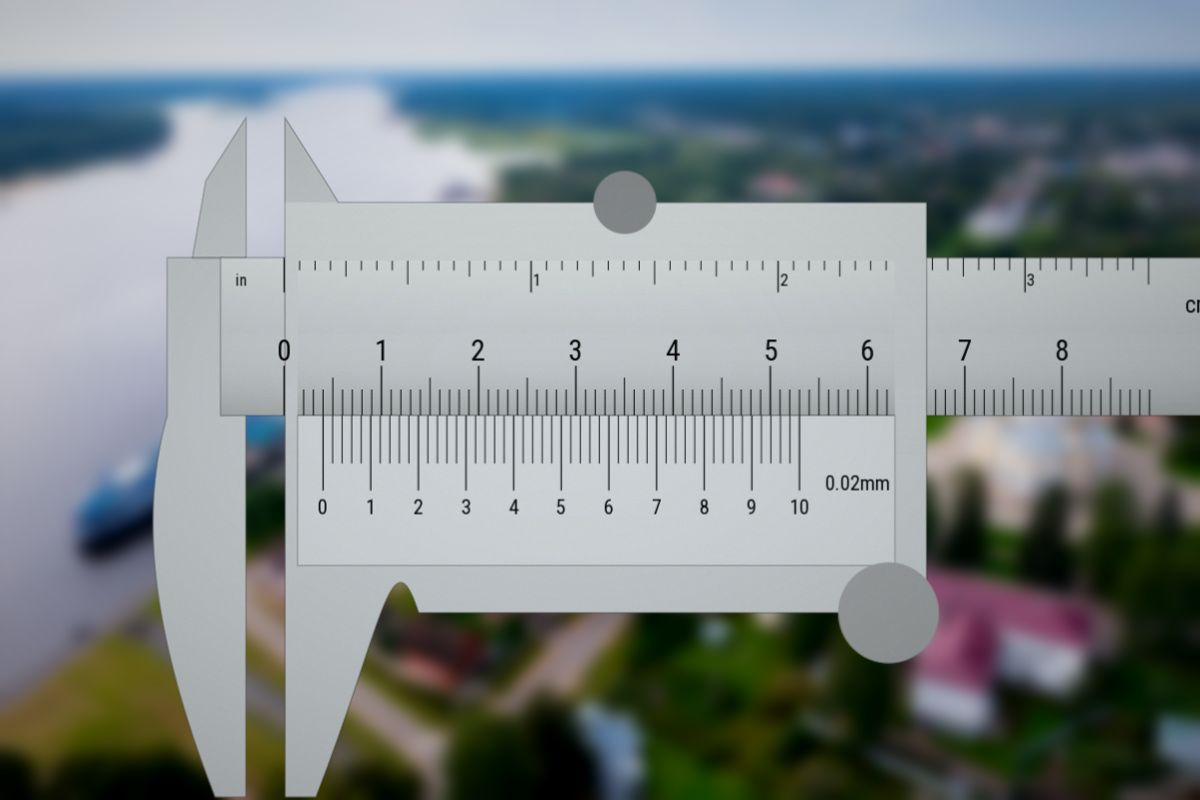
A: 4.0,mm
